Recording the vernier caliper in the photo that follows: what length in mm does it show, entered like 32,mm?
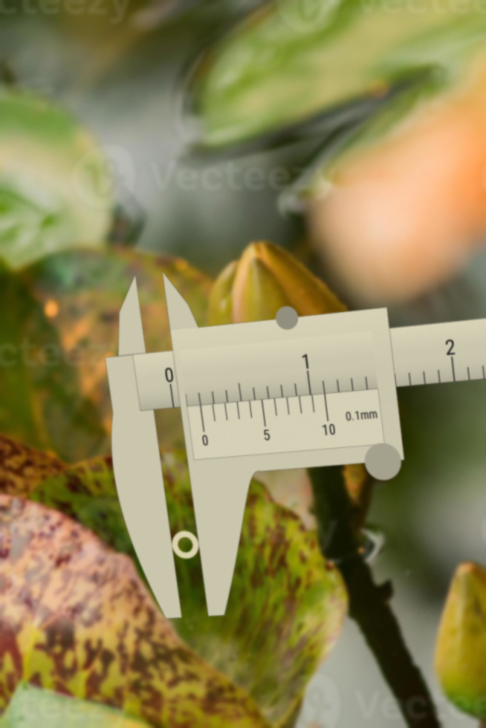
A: 2.0,mm
